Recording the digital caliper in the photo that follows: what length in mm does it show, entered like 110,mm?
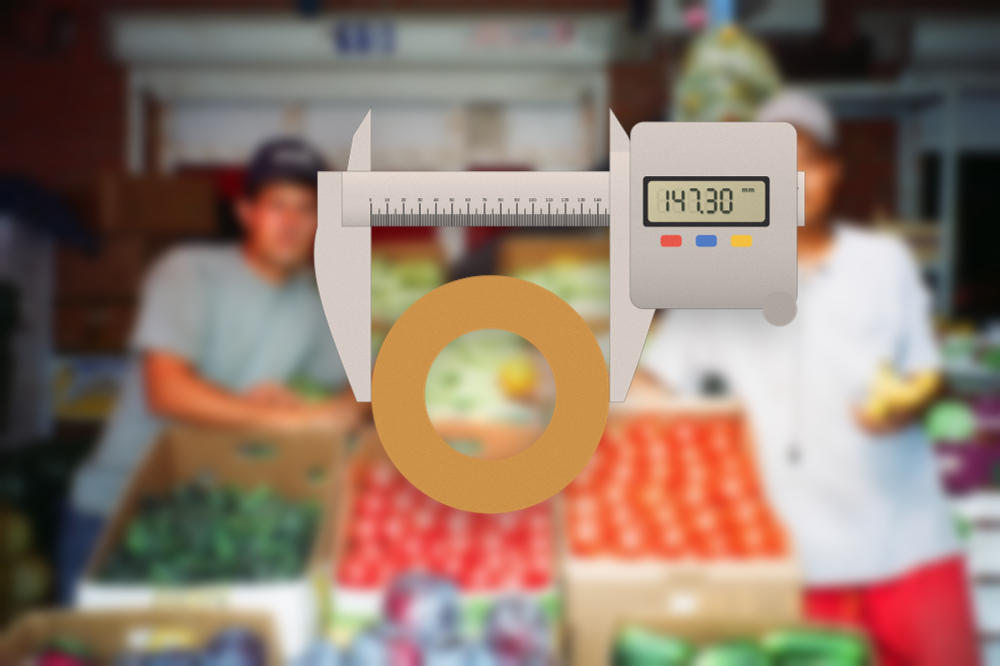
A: 147.30,mm
